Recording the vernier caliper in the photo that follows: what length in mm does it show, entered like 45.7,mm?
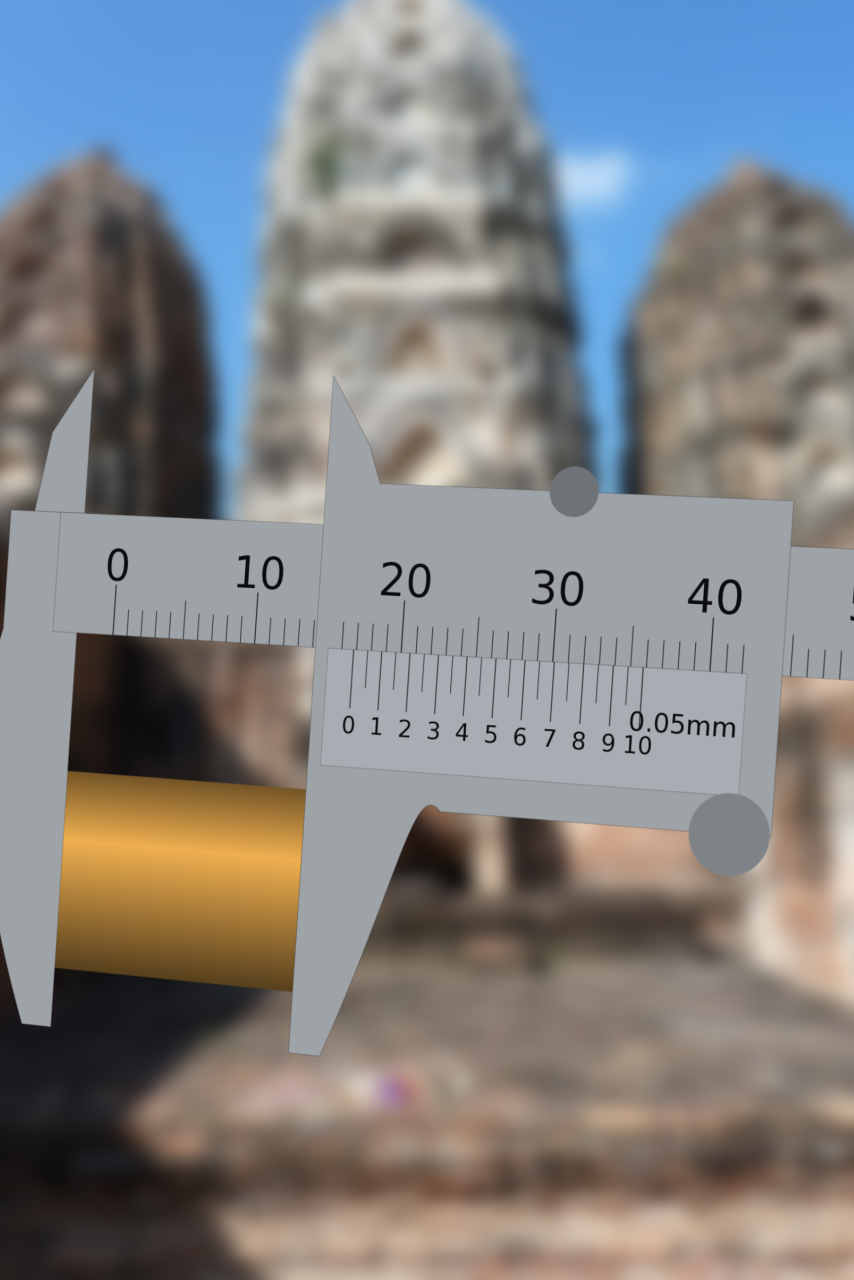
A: 16.8,mm
